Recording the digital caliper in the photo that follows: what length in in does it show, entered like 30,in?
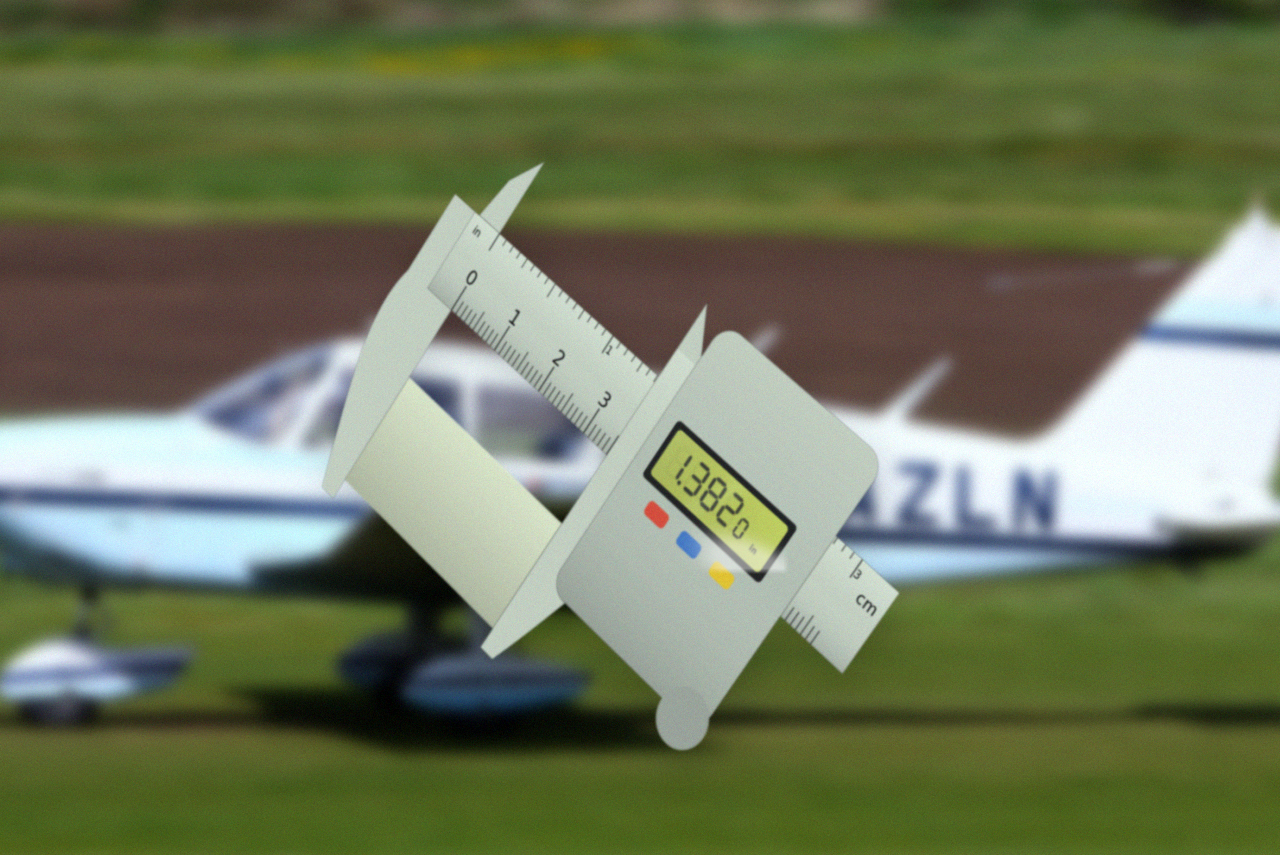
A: 1.3820,in
